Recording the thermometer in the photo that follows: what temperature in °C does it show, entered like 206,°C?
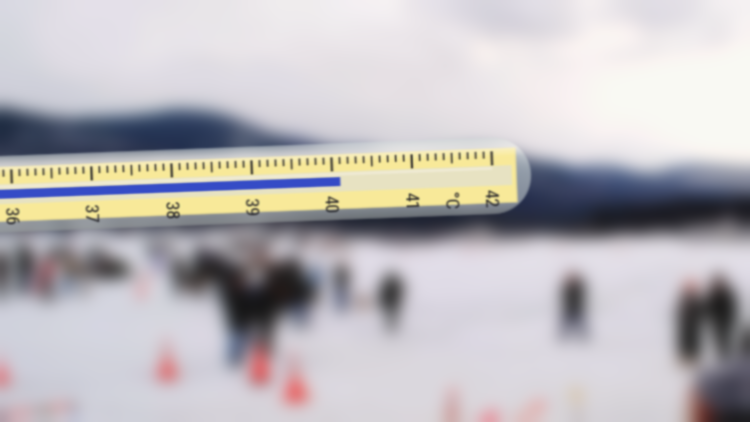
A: 40.1,°C
